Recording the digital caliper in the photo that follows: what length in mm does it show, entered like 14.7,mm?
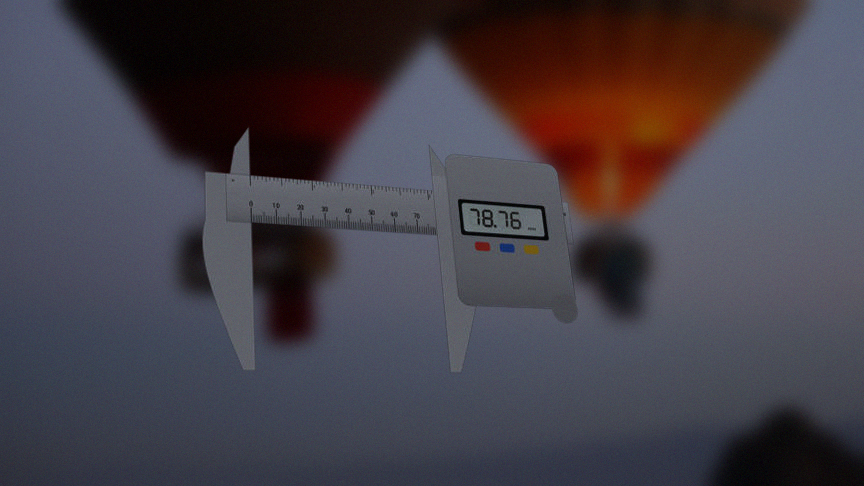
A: 78.76,mm
